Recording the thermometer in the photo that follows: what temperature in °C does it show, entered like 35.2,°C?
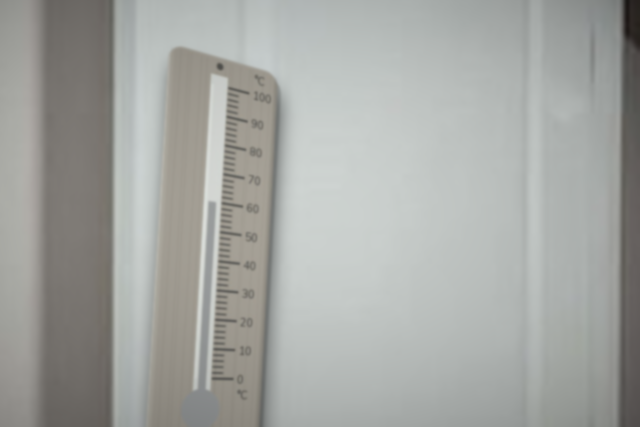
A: 60,°C
